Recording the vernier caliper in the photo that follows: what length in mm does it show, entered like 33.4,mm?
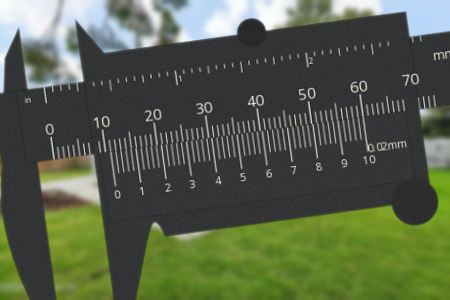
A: 11.0,mm
